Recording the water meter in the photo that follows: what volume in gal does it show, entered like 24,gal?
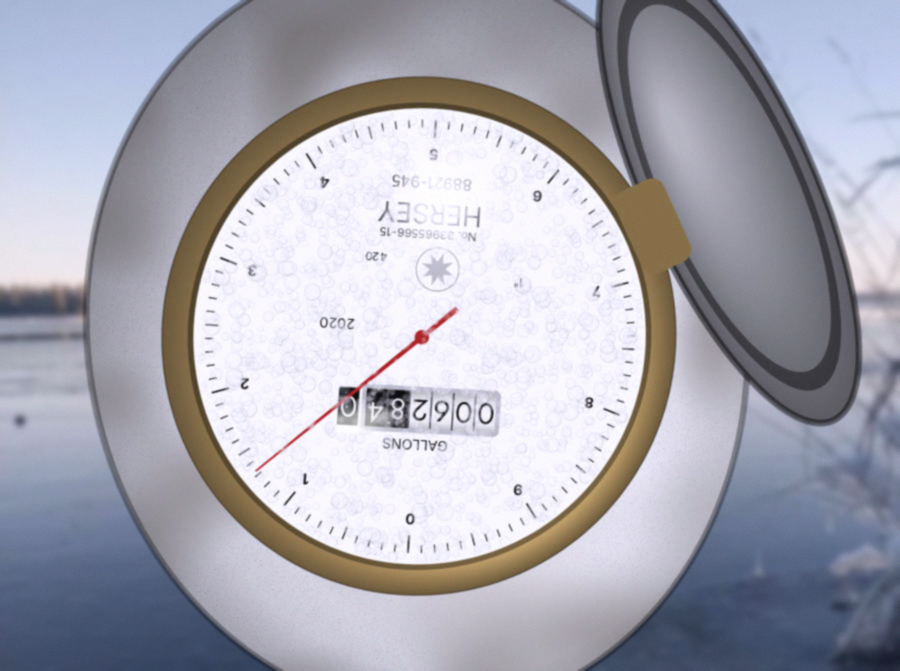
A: 62841.3,gal
